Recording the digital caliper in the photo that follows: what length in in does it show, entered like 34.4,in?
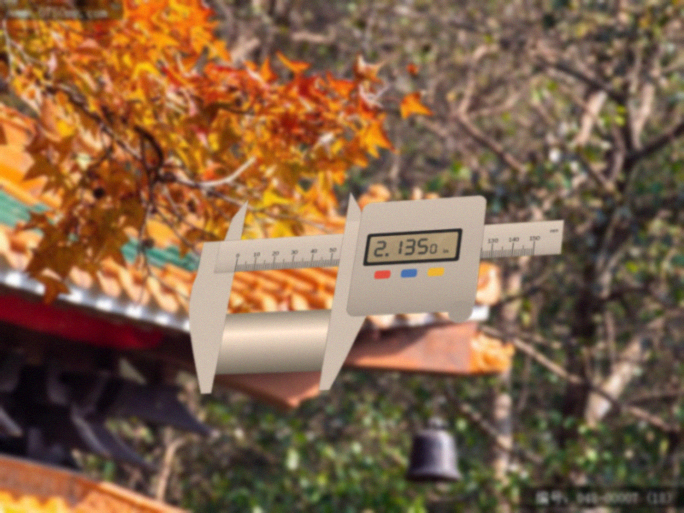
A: 2.1350,in
